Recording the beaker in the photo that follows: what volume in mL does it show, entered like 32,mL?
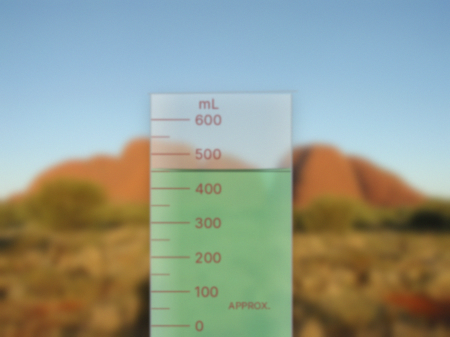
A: 450,mL
